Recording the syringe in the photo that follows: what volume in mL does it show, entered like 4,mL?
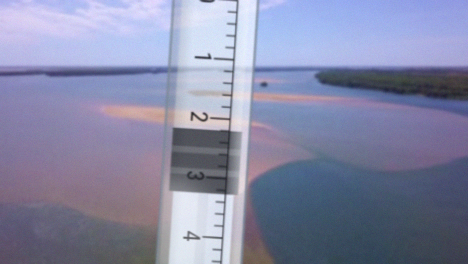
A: 2.2,mL
